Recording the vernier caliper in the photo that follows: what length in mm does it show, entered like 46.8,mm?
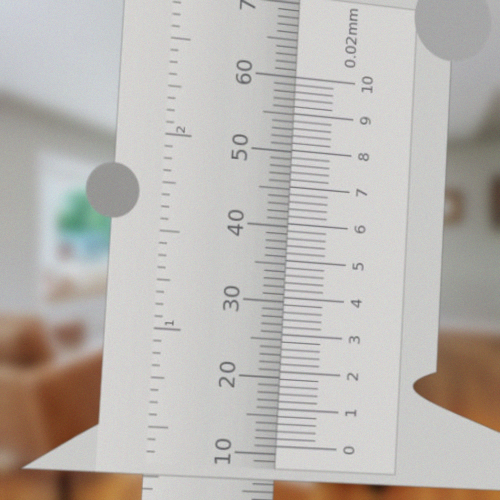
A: 11.0,mm
